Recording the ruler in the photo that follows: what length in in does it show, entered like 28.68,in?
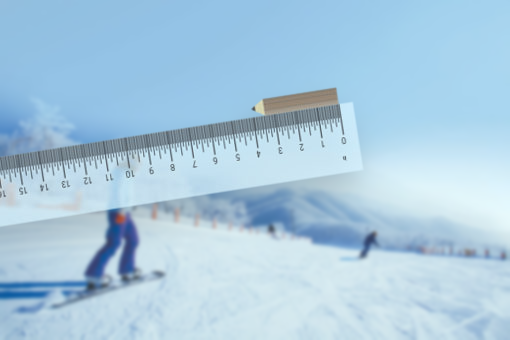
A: 4,in
